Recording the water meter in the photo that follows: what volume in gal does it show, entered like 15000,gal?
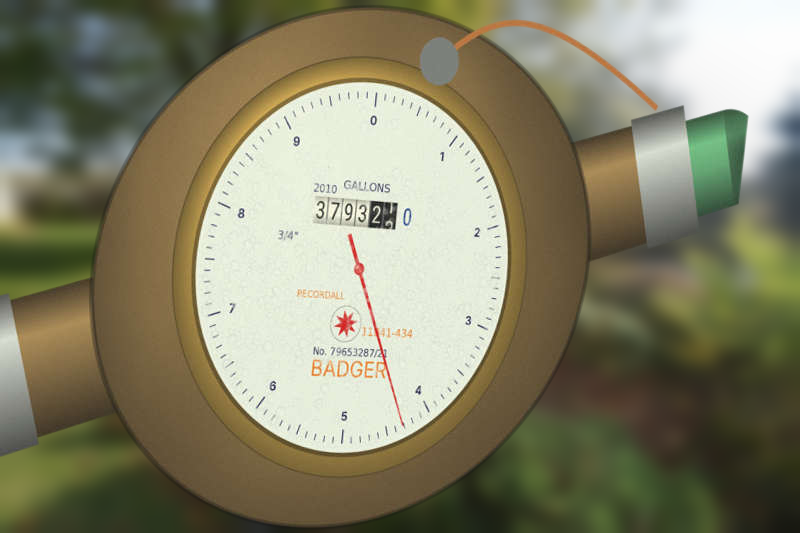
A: 3793214.3,gal
